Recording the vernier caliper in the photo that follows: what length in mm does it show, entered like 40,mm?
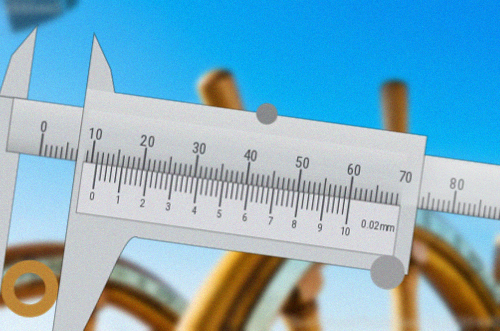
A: 11.0,mm
